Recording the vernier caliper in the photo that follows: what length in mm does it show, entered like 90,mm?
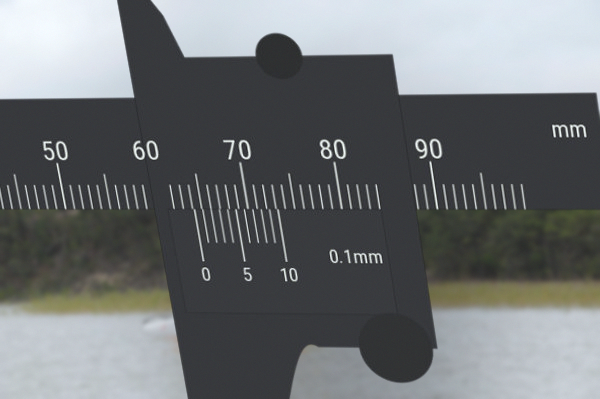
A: 64.2,mm
